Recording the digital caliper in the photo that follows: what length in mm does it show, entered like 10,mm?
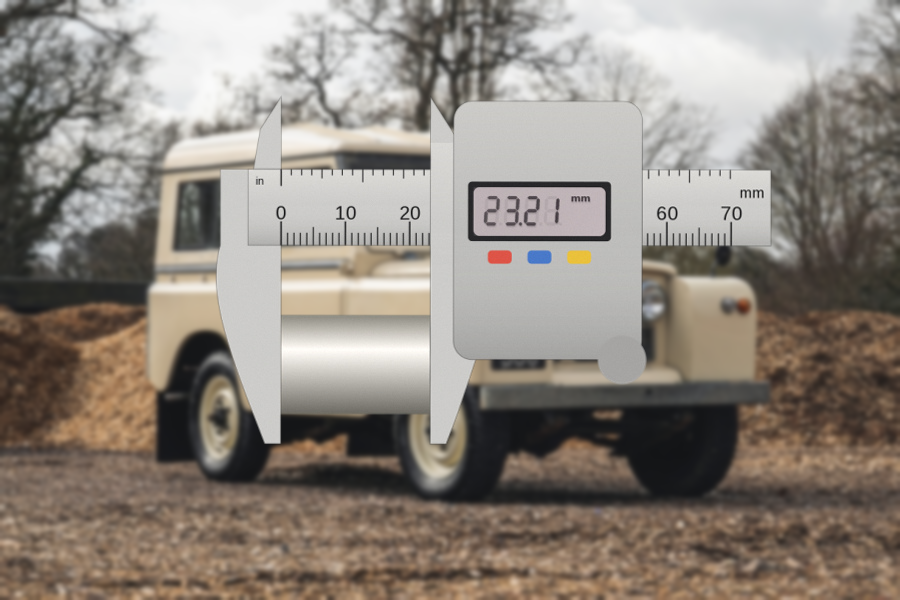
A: 23.21,mm
